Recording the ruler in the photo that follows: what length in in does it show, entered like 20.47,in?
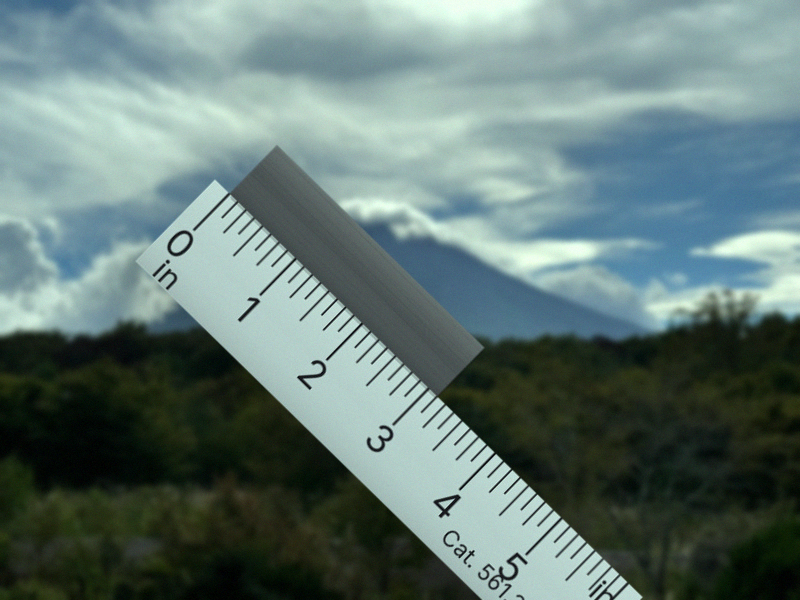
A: 3.125,in
